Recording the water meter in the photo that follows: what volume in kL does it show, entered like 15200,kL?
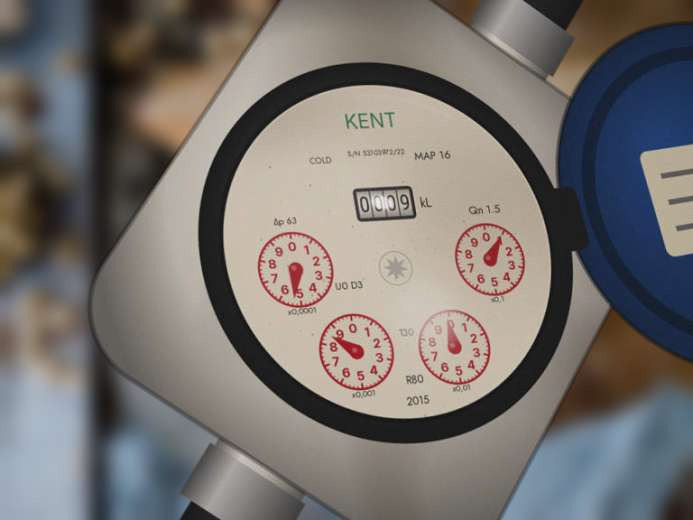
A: 9.0985,kL
